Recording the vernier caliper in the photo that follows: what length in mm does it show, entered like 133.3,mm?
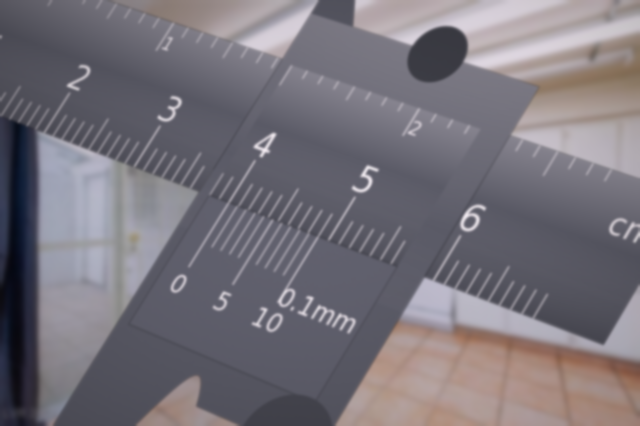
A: 40.0,mm
